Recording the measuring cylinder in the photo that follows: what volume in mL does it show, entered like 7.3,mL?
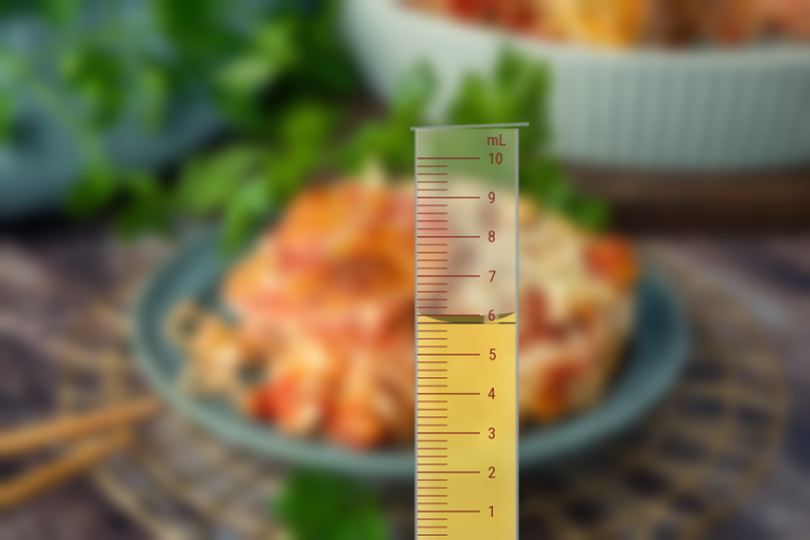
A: 5.8,mL
